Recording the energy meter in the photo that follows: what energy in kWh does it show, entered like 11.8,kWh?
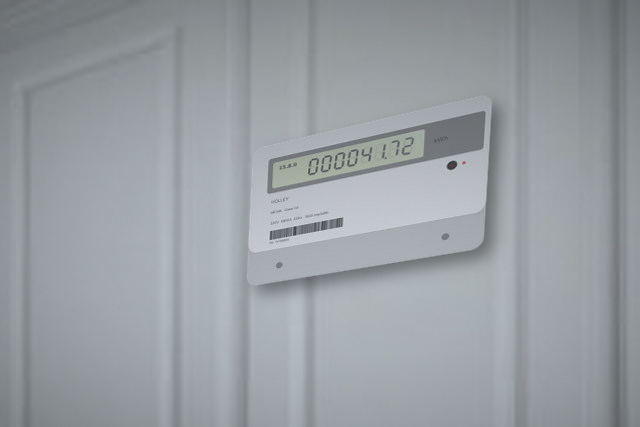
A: 41.72,kWh
